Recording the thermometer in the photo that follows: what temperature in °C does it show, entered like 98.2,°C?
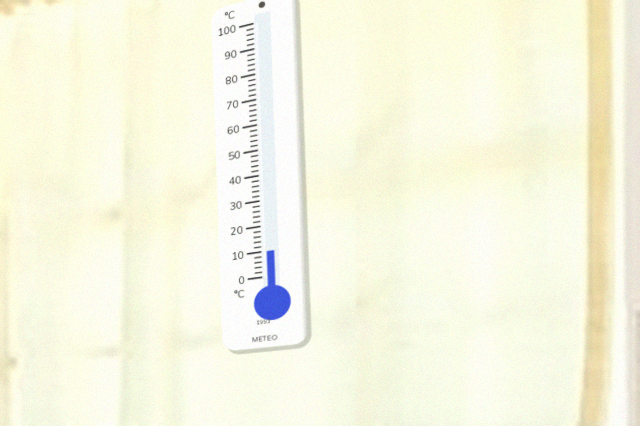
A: 10,°C
